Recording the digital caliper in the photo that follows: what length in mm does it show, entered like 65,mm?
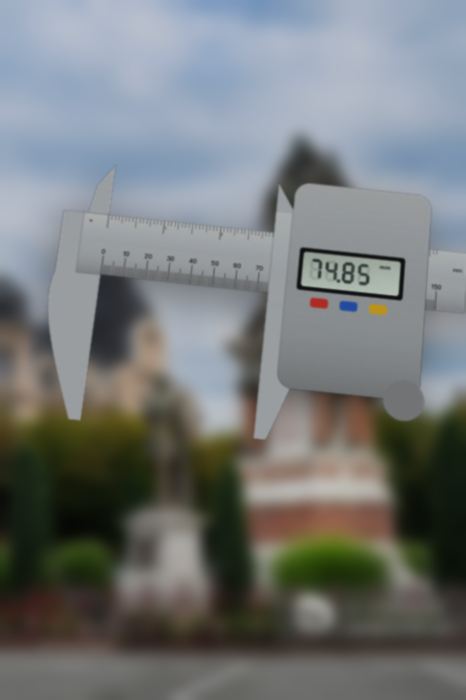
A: 74.85,mm
